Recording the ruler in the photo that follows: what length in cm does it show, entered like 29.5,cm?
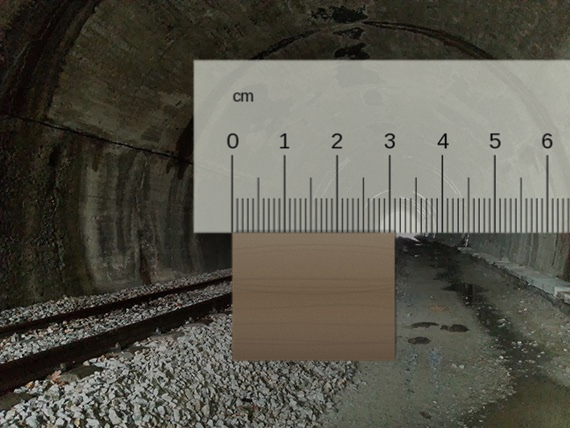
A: 3.1,cm
